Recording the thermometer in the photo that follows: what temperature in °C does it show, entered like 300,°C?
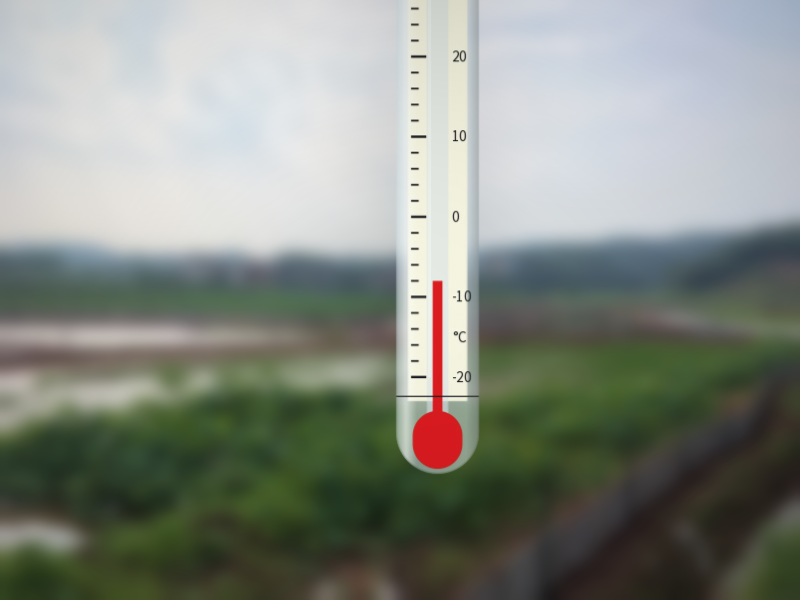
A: -8,°C
